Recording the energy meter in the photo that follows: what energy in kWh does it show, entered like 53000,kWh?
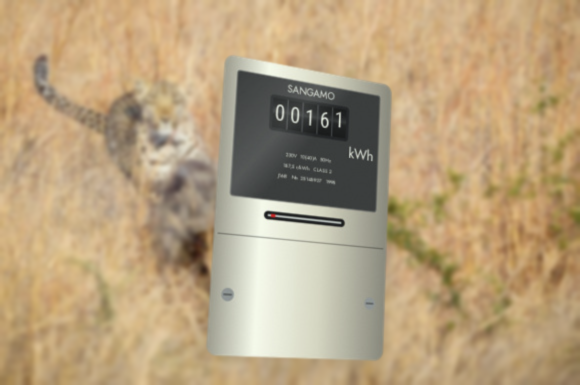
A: 161,kWh
